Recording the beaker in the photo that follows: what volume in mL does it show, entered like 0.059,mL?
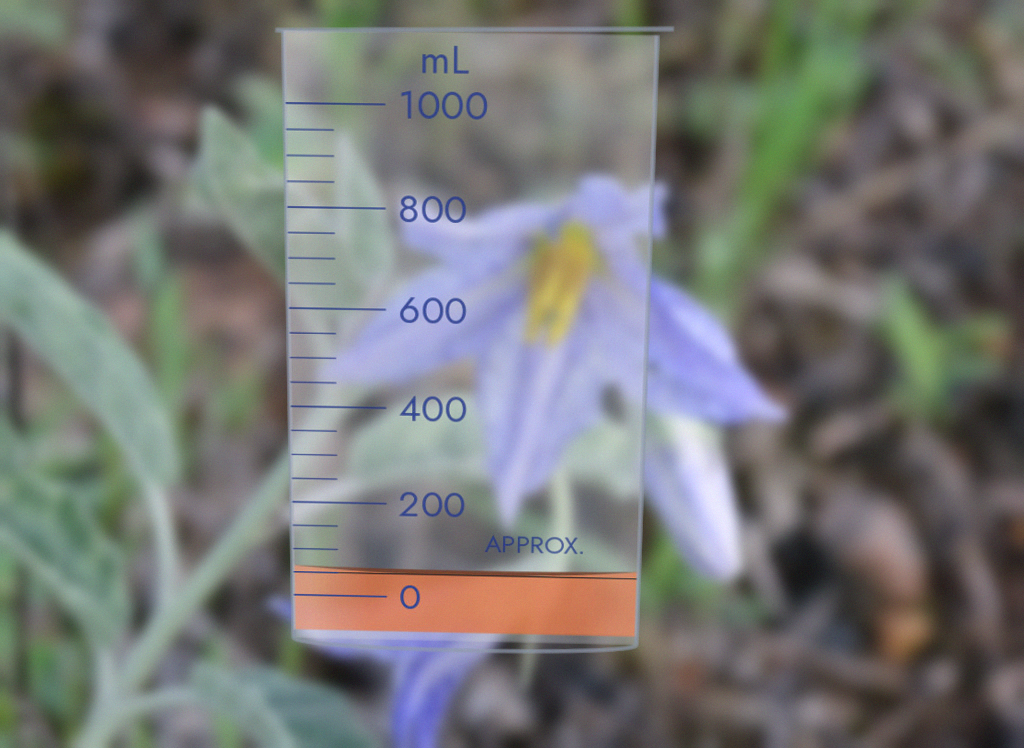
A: 50,mL
